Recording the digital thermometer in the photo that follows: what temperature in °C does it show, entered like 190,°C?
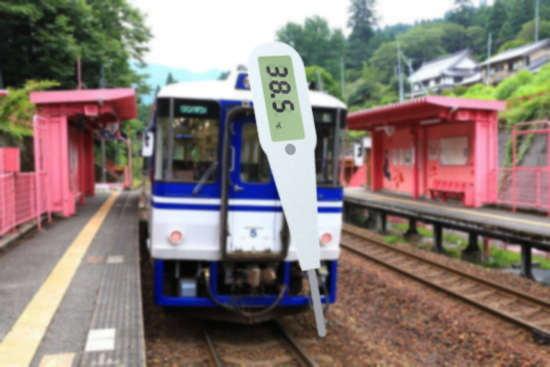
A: 38.5,°C
